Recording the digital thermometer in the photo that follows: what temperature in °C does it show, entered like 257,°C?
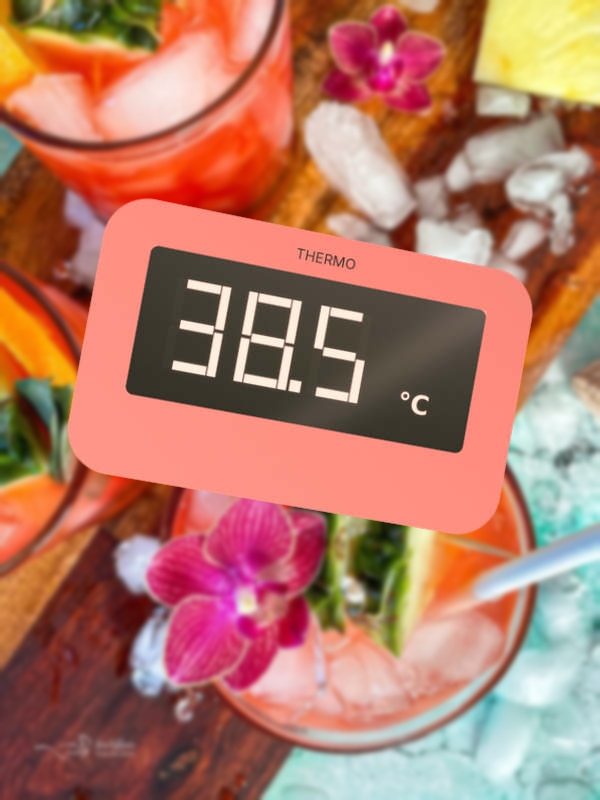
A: 38.5,°C
